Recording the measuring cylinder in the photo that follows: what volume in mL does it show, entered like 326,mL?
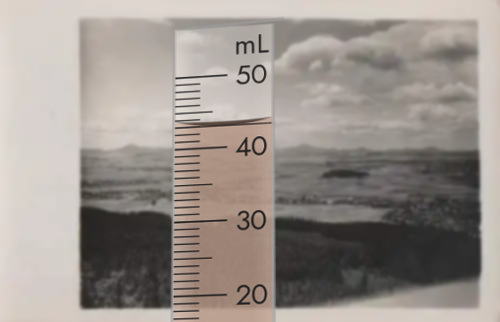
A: 43,mL
